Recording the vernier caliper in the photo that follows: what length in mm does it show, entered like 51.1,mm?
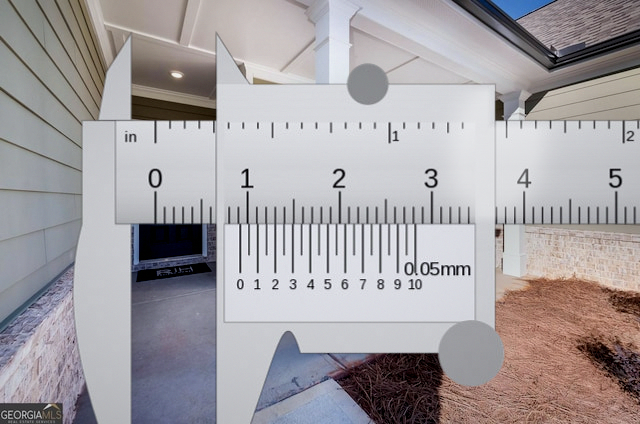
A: 9.2,mm
